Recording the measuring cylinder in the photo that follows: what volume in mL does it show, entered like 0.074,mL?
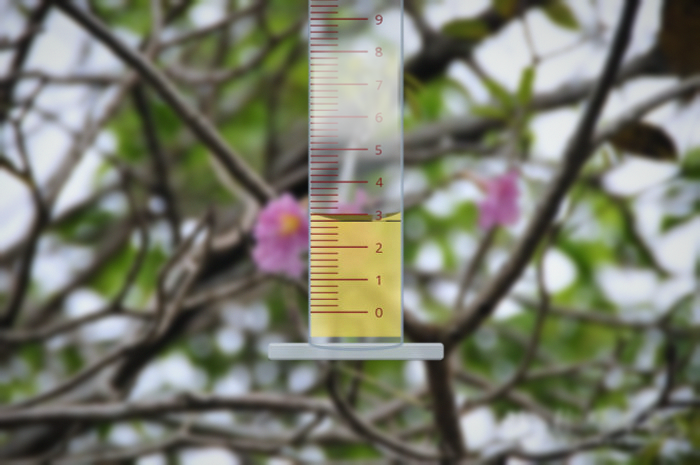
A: 2.8,mL
